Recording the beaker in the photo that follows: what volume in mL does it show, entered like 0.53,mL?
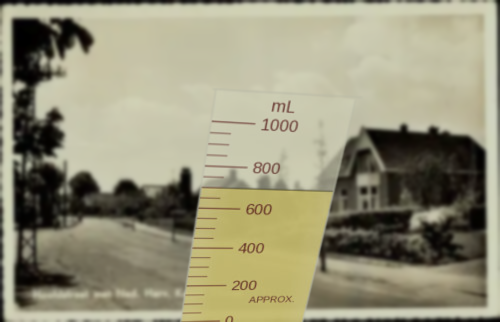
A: 700,mL
